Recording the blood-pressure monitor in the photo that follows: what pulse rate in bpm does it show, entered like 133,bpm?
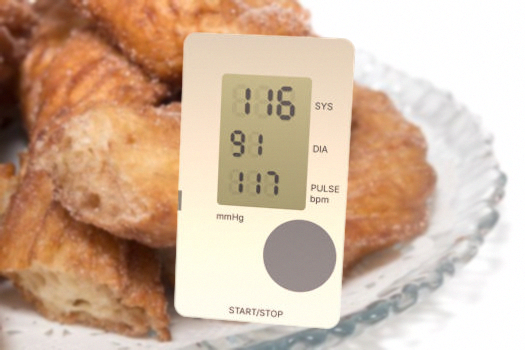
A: 117,bpm
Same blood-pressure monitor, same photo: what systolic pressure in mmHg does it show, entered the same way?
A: 116,mmHg
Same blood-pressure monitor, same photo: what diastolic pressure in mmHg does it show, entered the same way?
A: 91,mmHg
